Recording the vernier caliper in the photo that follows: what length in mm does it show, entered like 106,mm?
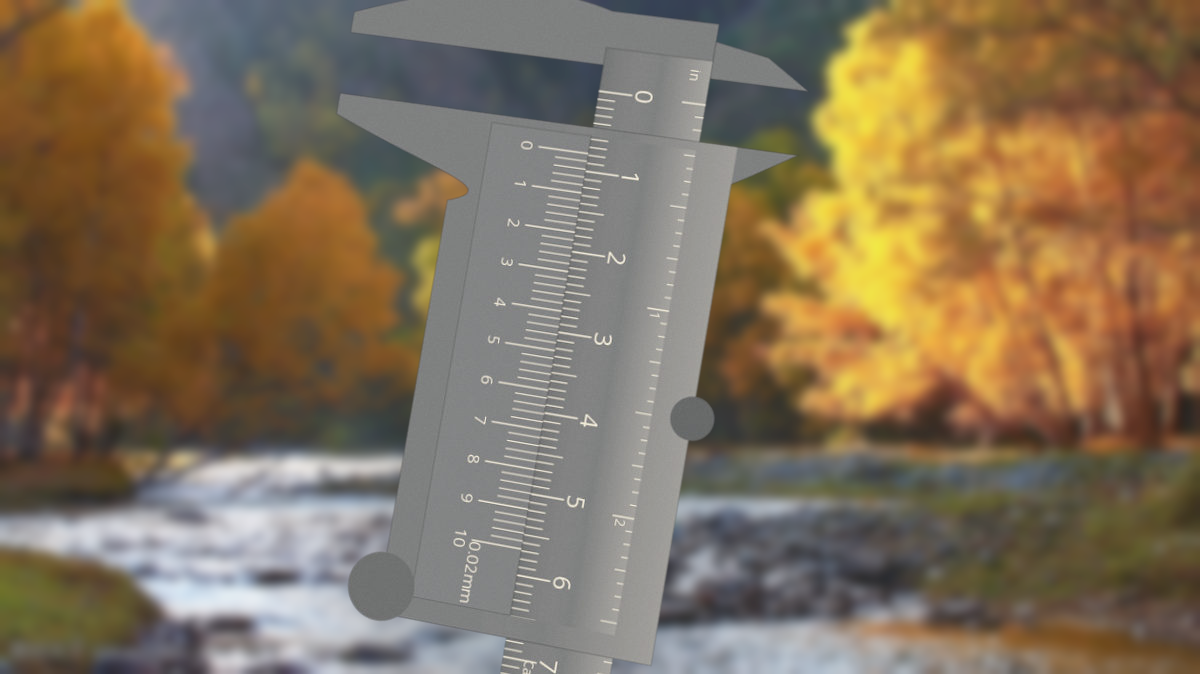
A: 7.8,mm
